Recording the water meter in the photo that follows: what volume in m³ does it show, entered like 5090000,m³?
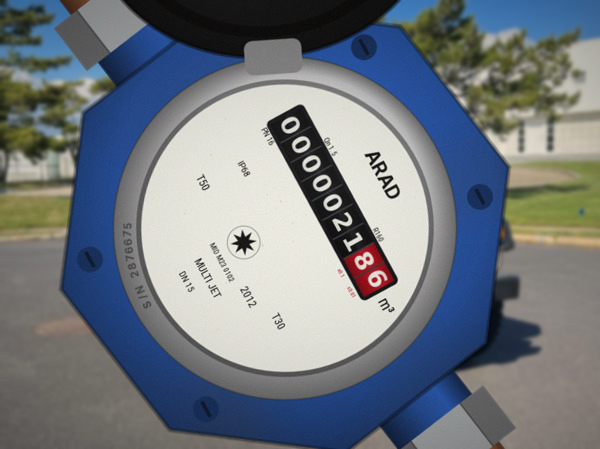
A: 21.86,m³
